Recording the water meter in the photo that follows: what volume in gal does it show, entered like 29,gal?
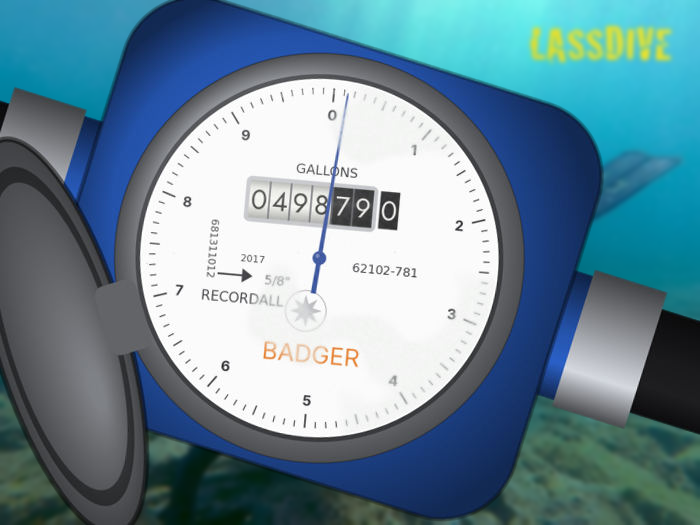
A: 498790.1,gal
